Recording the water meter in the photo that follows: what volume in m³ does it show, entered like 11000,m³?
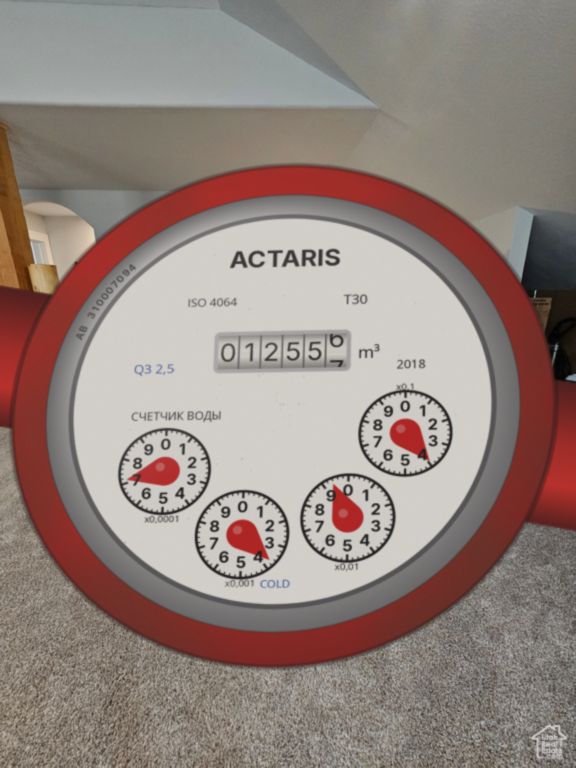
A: 12556.3937,m³
